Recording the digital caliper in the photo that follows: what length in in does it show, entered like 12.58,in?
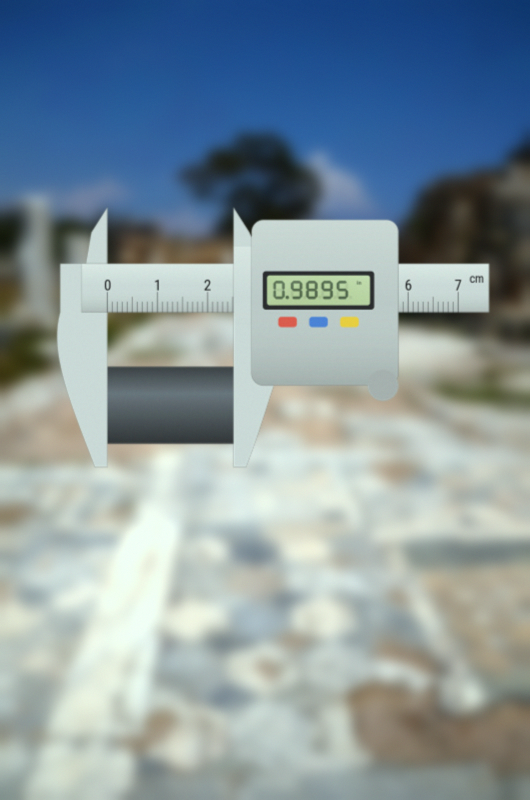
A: 0.9895,in
